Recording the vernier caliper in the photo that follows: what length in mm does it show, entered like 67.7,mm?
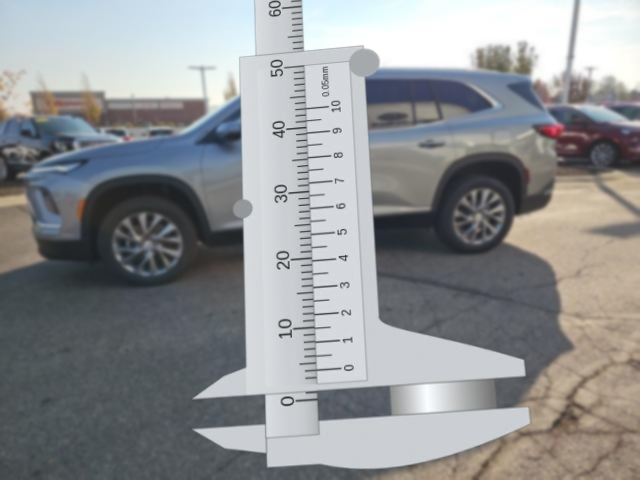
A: 4.0,mm
